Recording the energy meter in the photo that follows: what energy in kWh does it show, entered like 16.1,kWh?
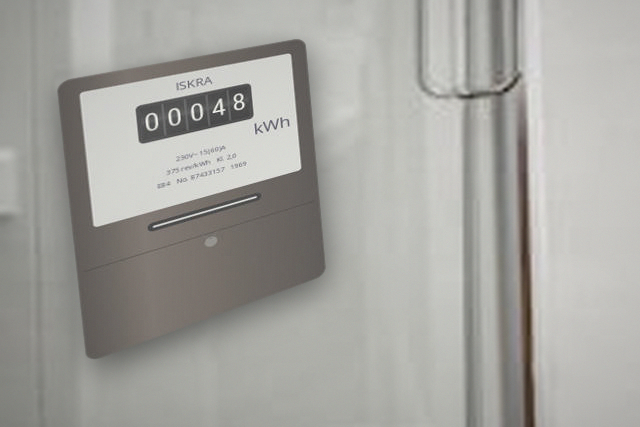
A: 48,kWh
